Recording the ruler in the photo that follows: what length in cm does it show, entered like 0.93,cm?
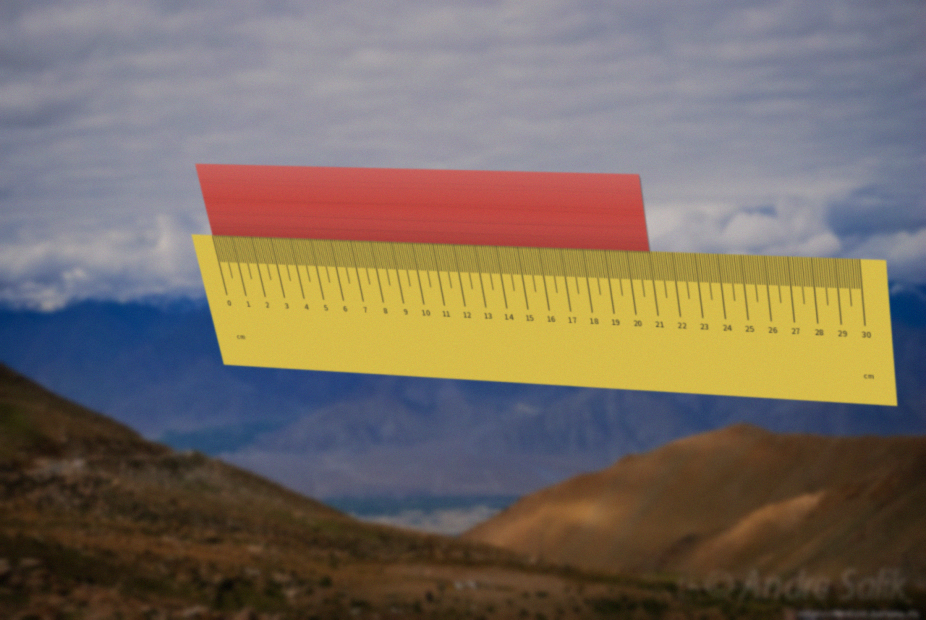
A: 21,cm
